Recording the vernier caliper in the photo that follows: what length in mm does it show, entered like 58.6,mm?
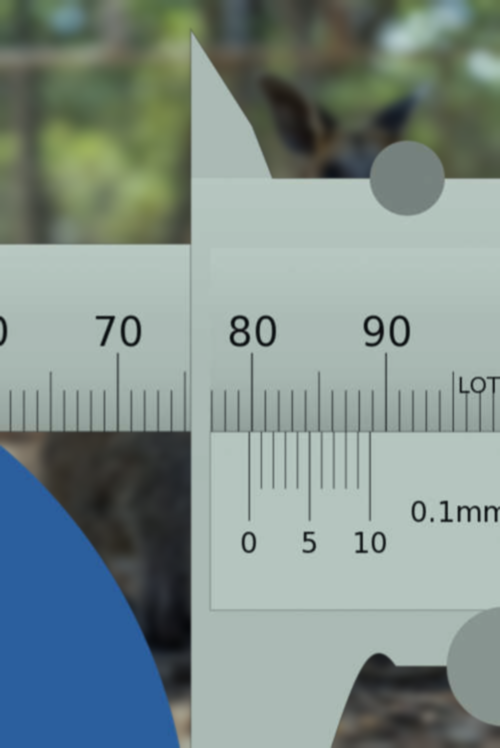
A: 79.8,mm
